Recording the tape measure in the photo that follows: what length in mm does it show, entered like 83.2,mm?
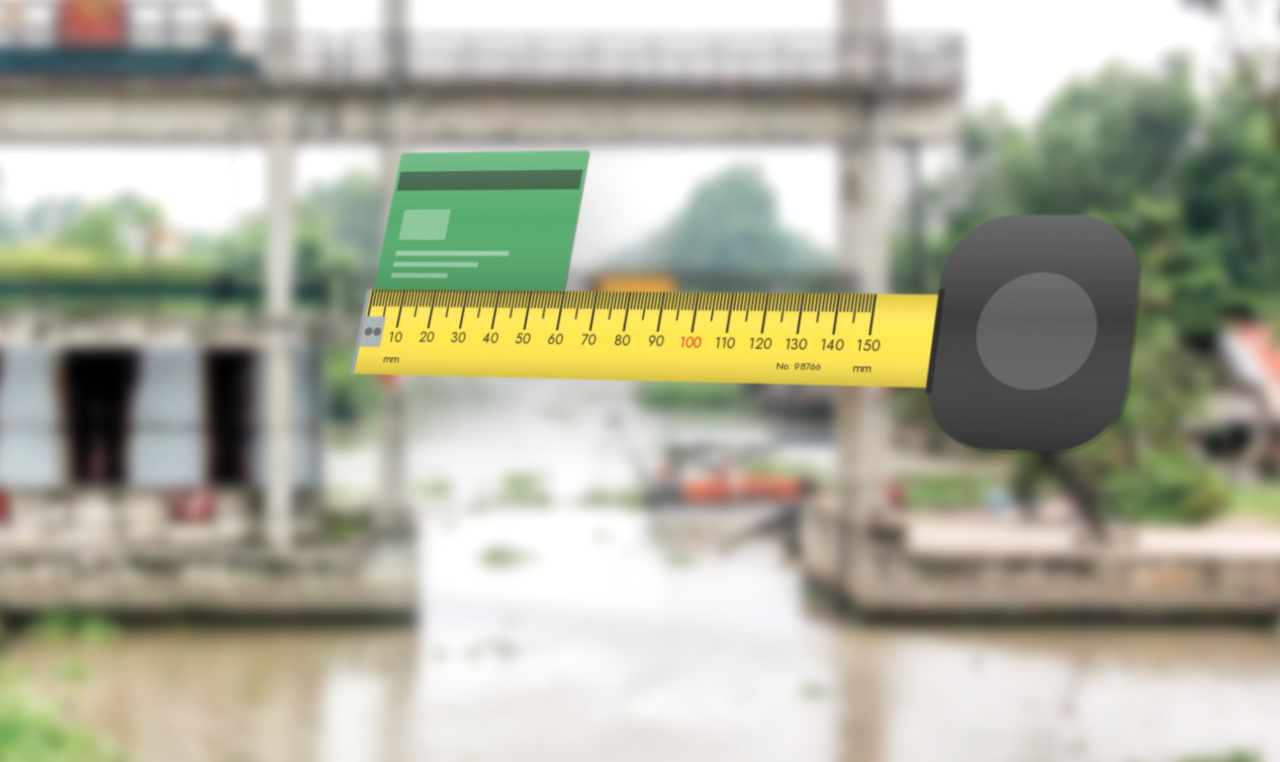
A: 60,mm
